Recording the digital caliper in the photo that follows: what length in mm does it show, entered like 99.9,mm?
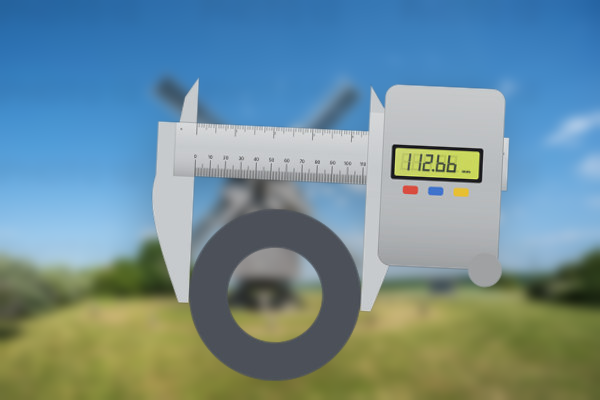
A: 112.66,mm
